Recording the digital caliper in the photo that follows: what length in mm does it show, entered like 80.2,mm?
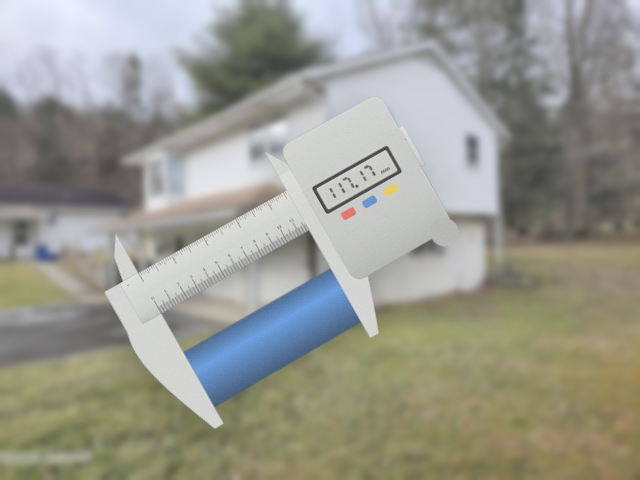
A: 117.17,mm
